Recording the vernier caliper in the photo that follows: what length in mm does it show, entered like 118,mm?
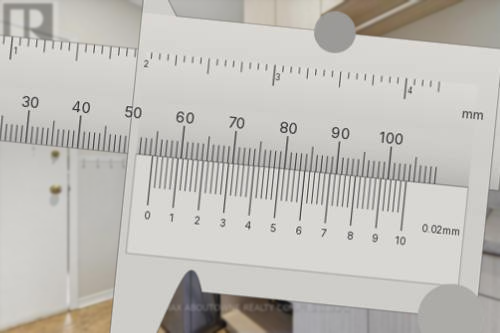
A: 54.5,mm
